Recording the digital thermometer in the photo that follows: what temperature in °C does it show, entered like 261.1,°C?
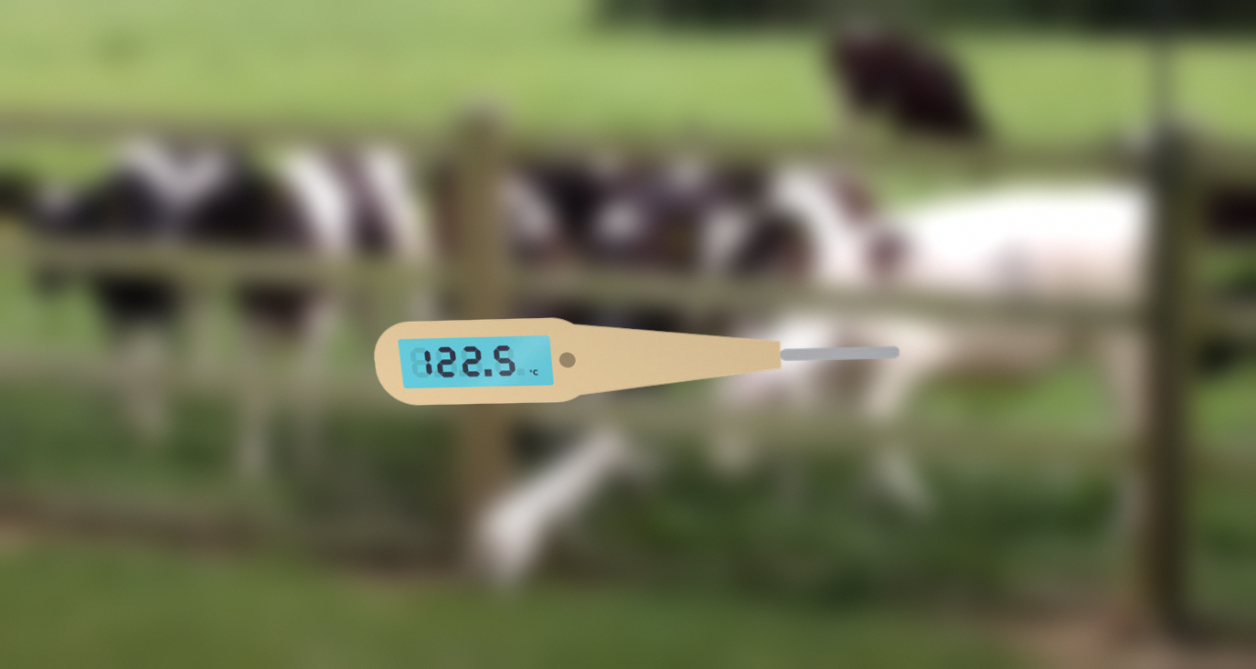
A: 122.5,°C
